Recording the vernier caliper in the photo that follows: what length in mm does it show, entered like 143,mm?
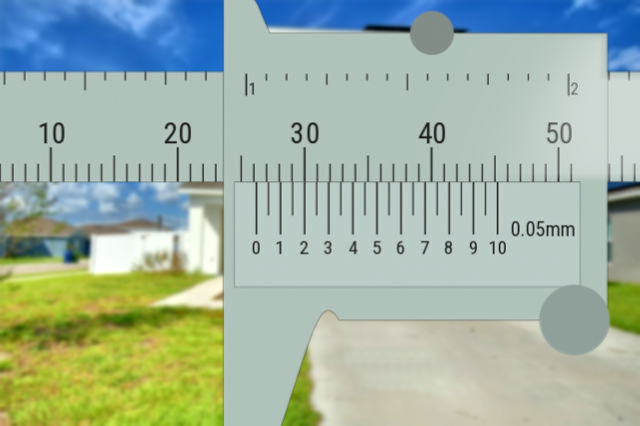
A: 26.2,mm
